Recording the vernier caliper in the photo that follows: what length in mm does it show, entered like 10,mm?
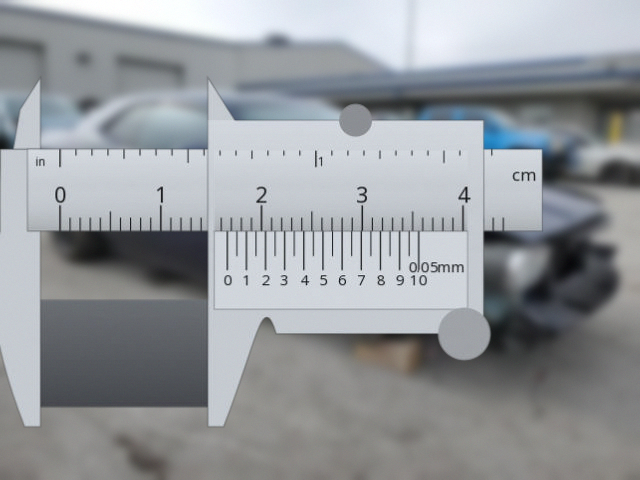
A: 16.6,mm
